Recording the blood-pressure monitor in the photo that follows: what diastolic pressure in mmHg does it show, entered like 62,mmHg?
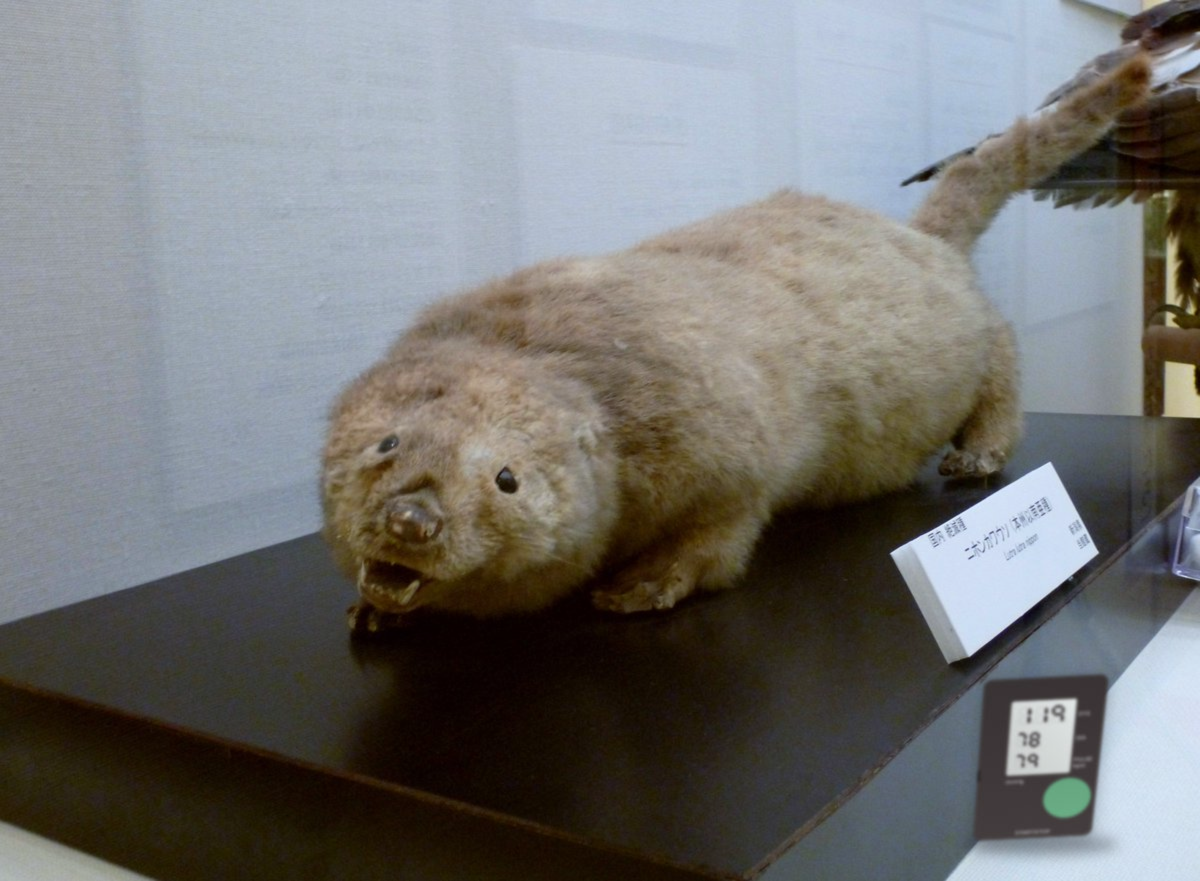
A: 78,mmHg
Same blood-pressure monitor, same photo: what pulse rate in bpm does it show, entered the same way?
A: 79,bpm
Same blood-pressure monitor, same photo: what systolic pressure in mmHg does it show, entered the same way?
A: 119,mmHg
